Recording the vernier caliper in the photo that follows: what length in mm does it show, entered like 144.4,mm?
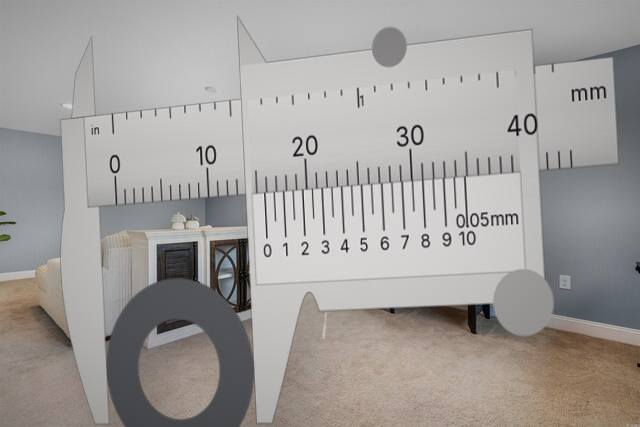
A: 15.8,mm
